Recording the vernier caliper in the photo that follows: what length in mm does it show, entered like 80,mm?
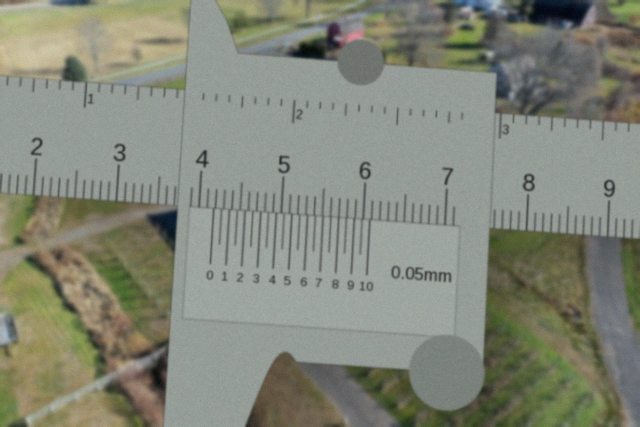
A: 41.8,mm
